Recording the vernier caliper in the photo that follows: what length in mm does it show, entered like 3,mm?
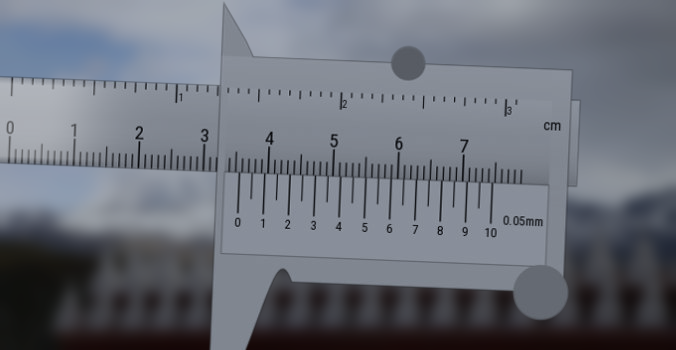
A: 35.6,mm
